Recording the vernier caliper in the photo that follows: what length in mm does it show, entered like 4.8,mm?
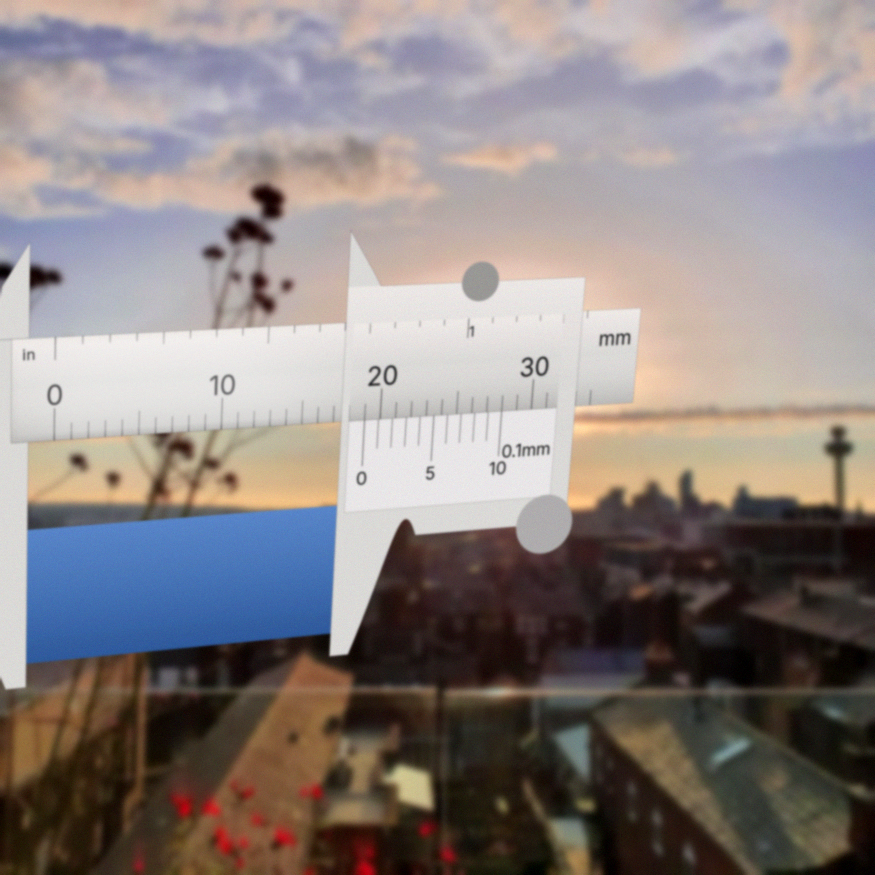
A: 19.0,mm
